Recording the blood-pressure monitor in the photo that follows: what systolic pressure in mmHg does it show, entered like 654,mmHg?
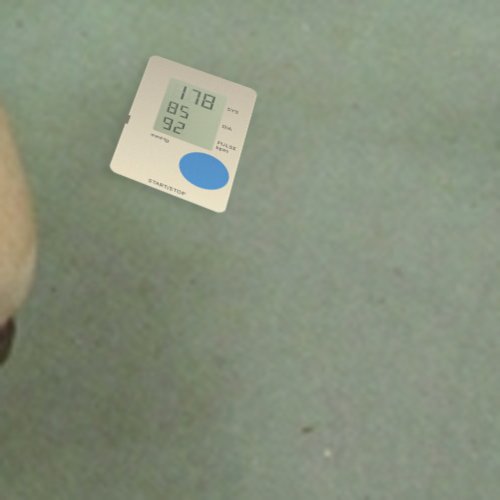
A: 178,mmHg
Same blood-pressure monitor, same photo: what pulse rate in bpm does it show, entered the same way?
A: 92,bpm
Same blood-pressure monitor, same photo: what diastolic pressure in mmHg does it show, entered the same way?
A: 85,mmHg
